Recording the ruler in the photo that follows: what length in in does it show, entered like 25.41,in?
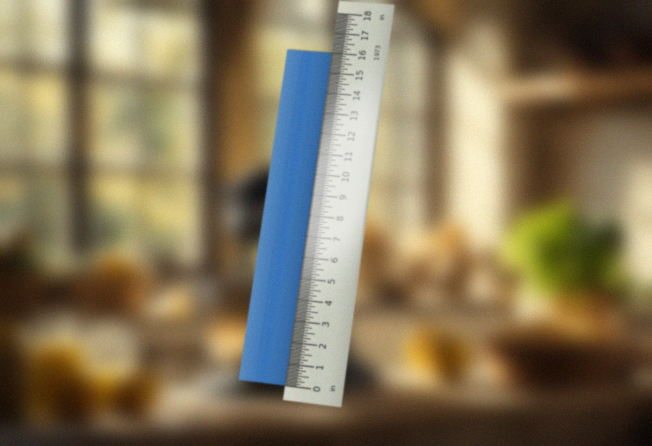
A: 16,in
